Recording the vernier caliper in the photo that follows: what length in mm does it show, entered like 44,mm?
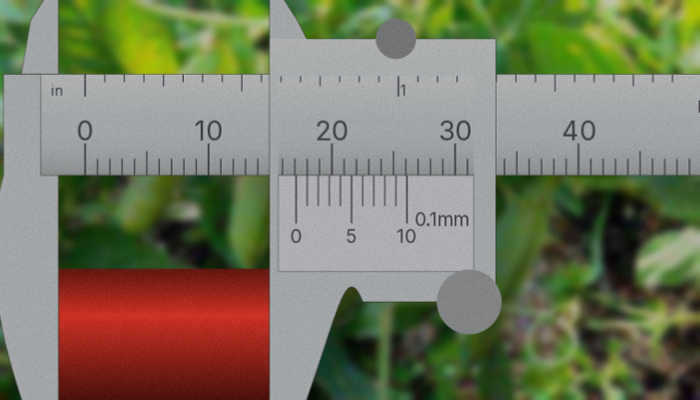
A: 17.1,mm
